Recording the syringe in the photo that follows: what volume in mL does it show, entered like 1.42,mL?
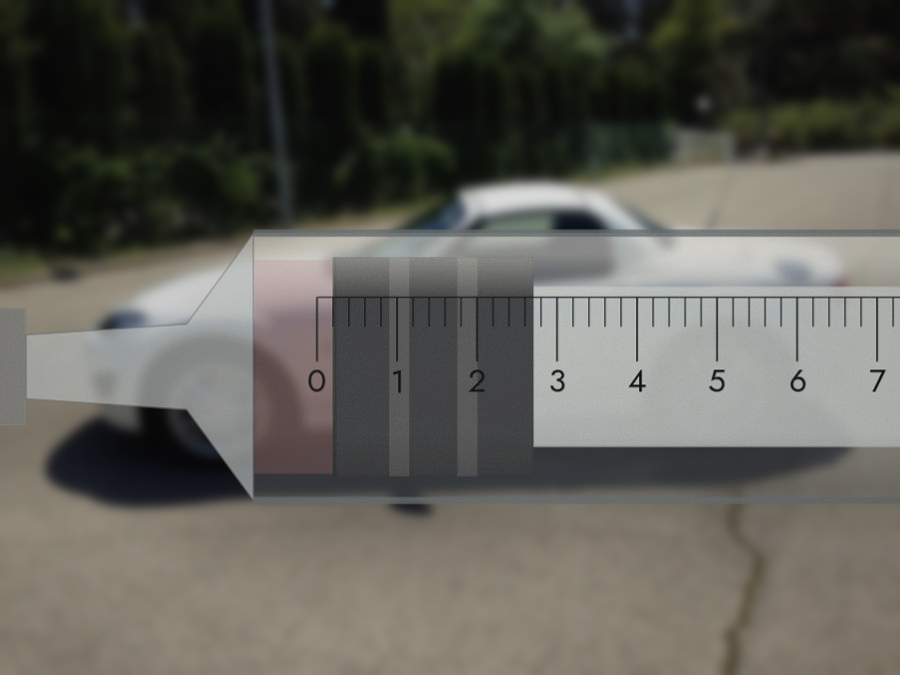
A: 0.2,mL
